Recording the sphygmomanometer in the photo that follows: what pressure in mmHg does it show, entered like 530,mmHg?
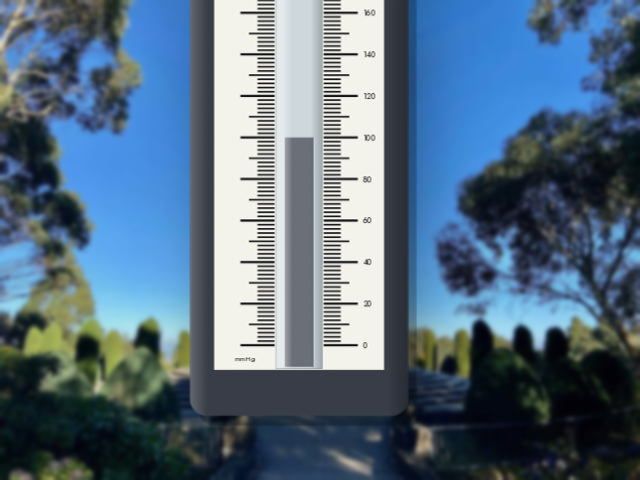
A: 100,mmHg
